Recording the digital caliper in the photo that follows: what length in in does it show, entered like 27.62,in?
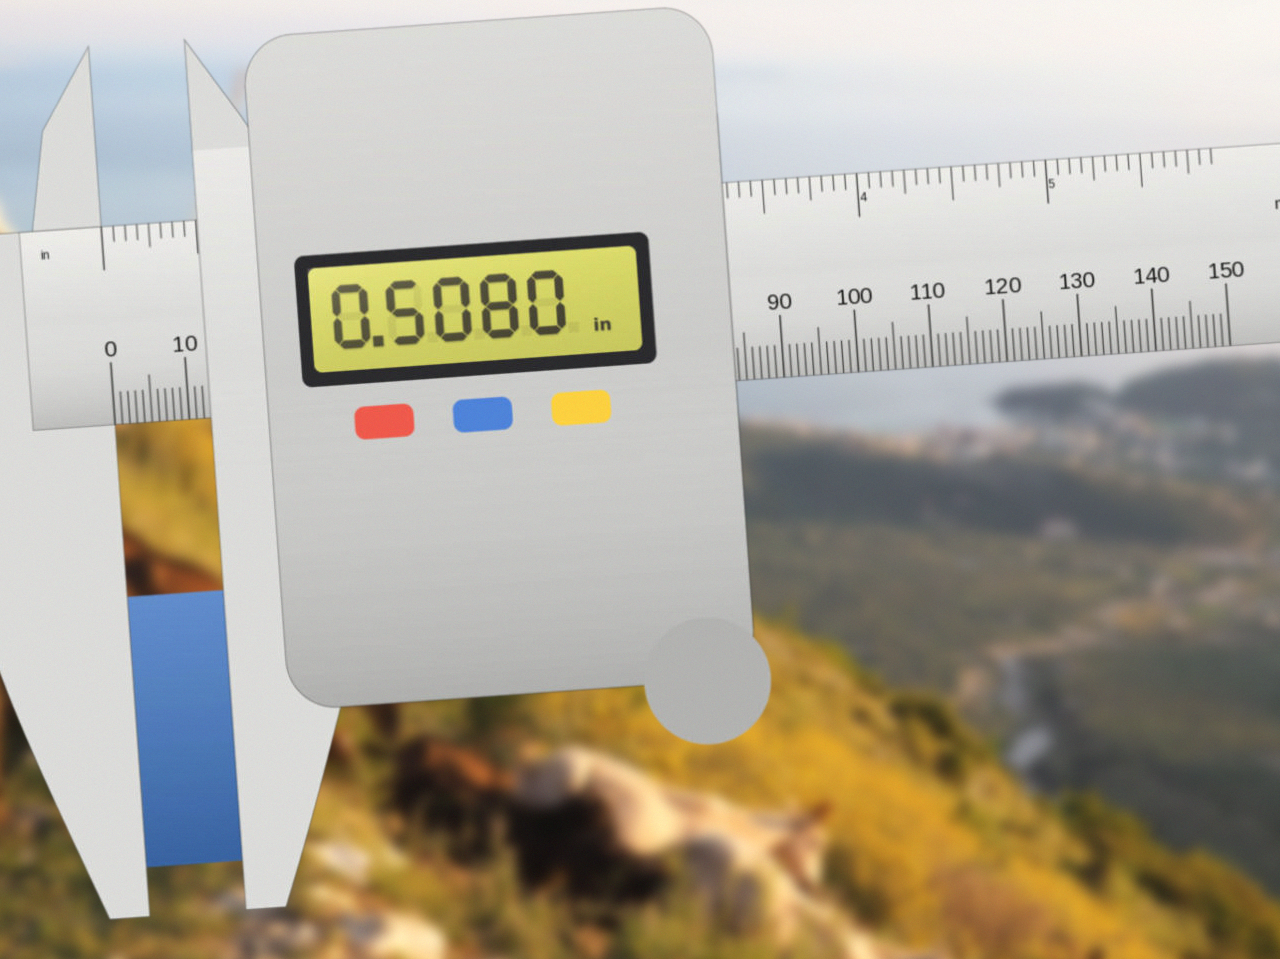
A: 0.5080,in
